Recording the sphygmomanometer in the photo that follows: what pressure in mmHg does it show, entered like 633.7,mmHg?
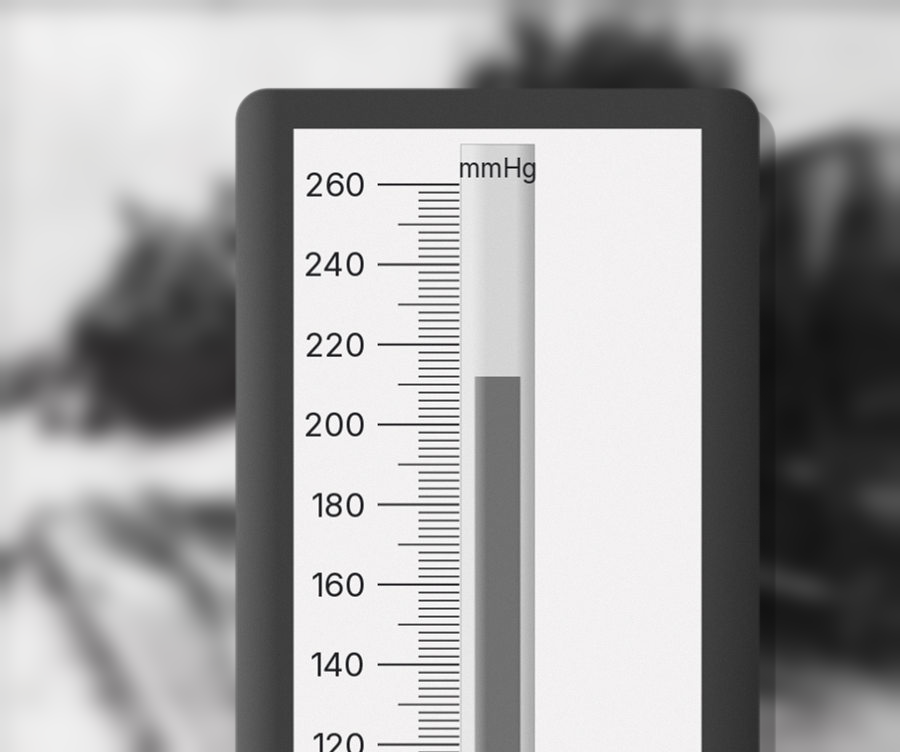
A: 212,mmHg
